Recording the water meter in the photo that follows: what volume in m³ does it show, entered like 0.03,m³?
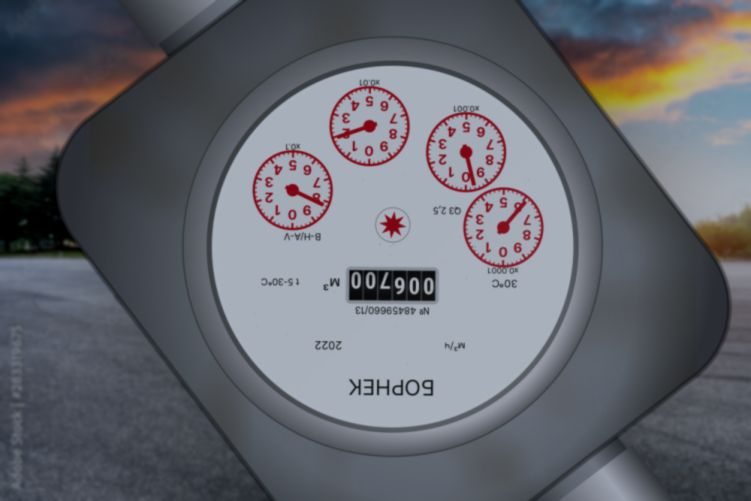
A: 6699.8196,m³
